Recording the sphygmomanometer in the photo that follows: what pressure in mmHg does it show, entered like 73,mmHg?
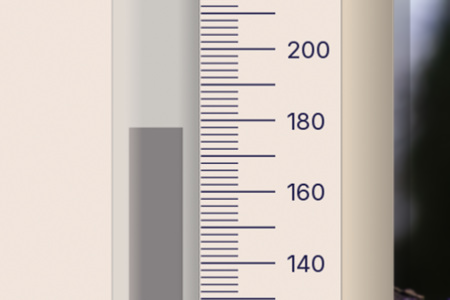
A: 178,mmHg
